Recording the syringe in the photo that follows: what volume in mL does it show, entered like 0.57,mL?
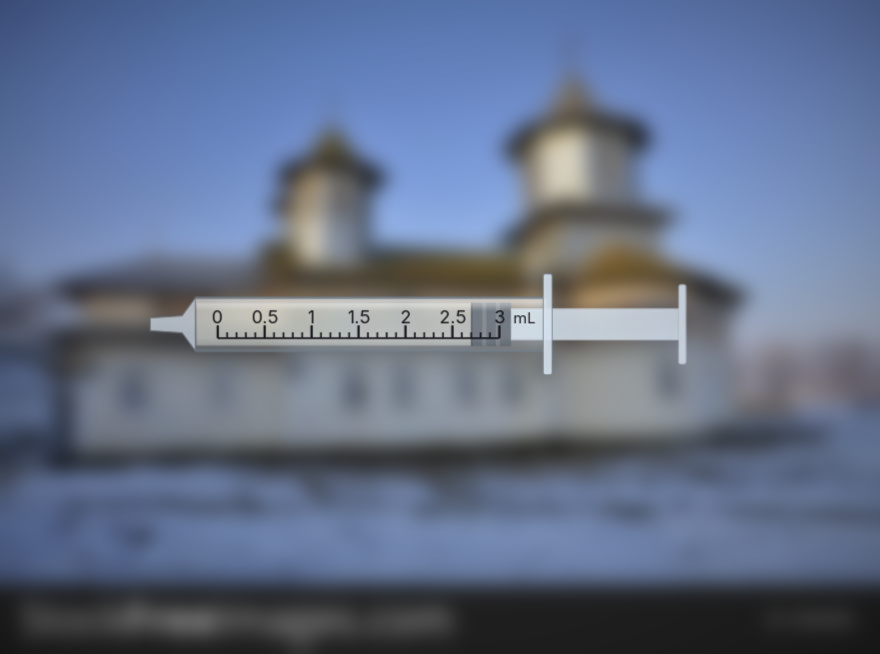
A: 2.7,mL
